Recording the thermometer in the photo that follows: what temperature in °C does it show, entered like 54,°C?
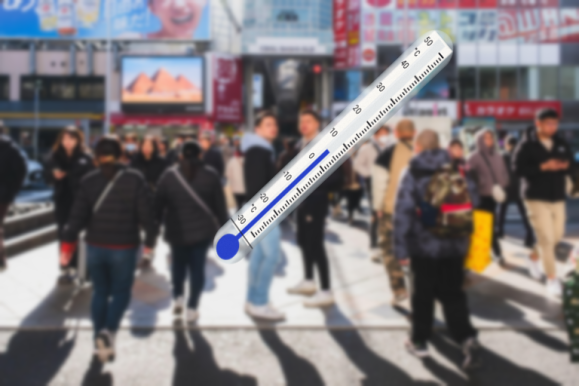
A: 5,°C
